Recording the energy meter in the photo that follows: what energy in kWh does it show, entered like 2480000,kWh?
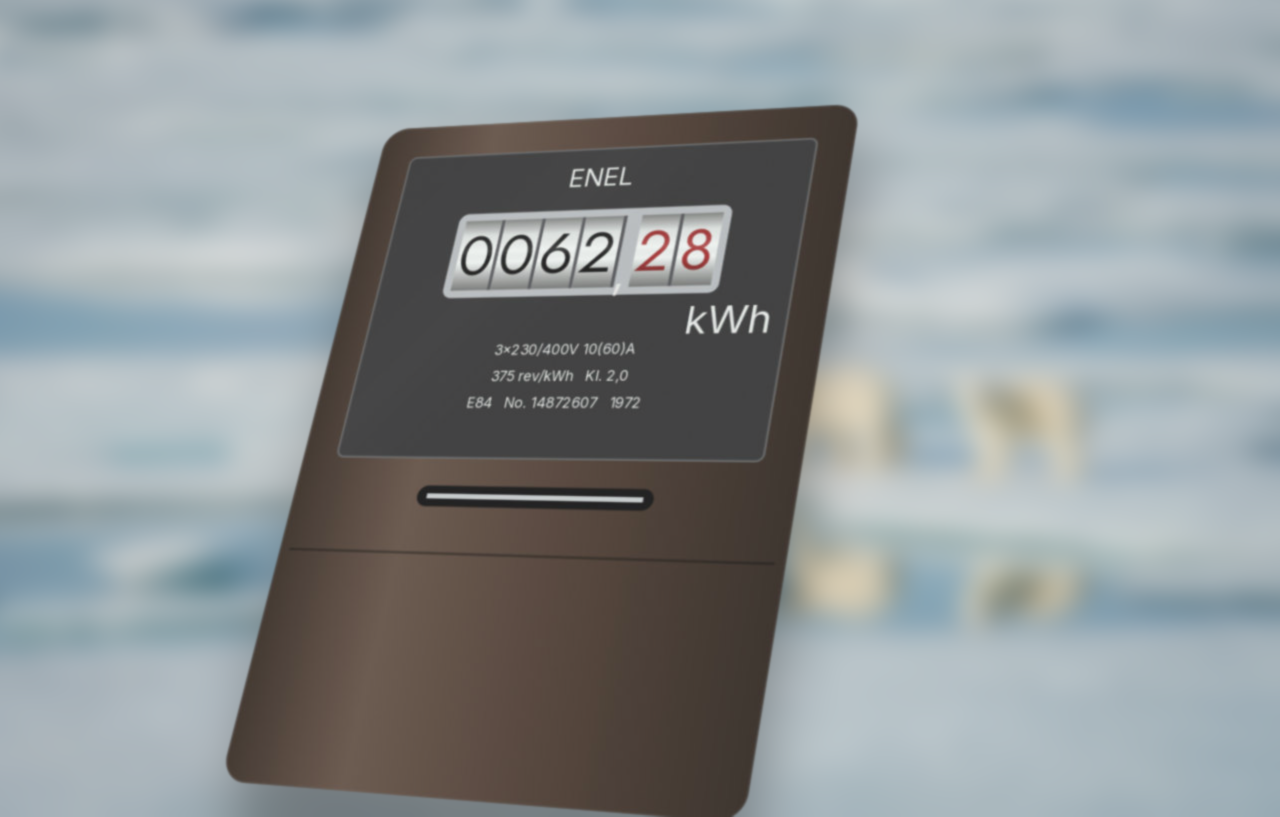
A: 62.28,kWh
